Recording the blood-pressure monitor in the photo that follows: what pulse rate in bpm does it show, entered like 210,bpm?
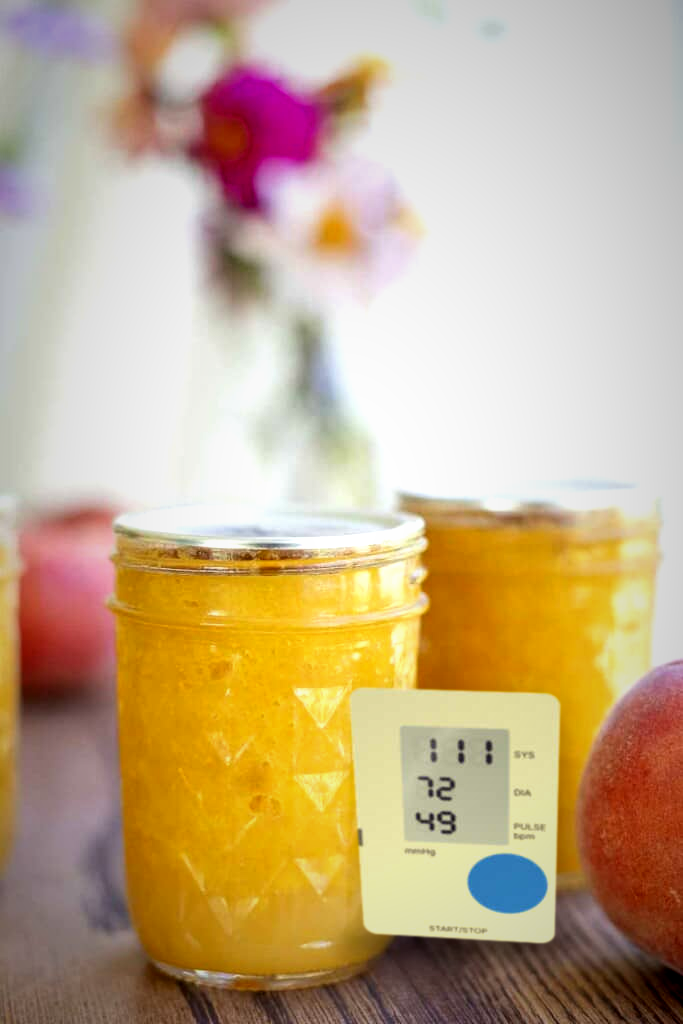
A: 49,bpm
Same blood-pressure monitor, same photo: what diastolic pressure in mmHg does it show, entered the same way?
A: 72,mmHg
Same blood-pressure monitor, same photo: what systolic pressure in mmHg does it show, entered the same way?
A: 111,mmHg
